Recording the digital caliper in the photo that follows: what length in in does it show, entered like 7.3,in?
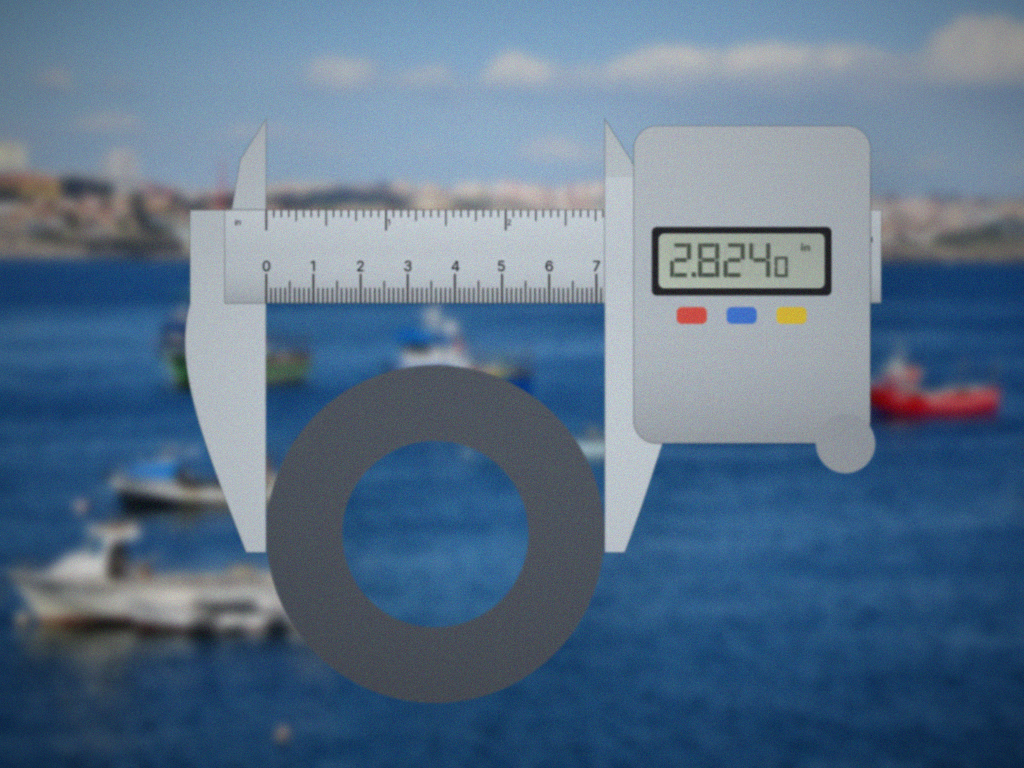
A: 2.8240,in
